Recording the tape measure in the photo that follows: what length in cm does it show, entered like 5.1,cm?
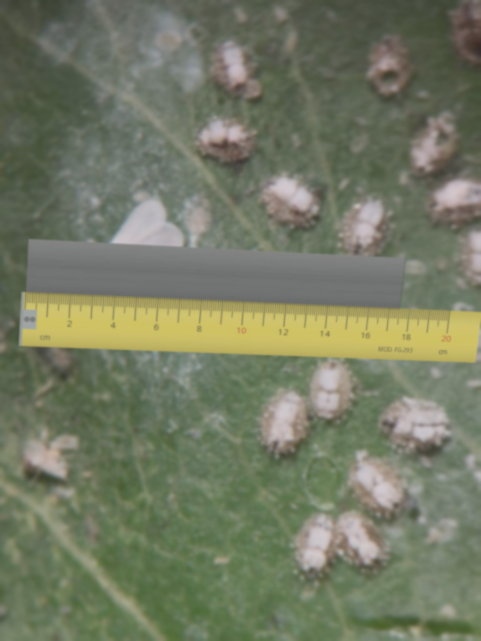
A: 17.5,cm
